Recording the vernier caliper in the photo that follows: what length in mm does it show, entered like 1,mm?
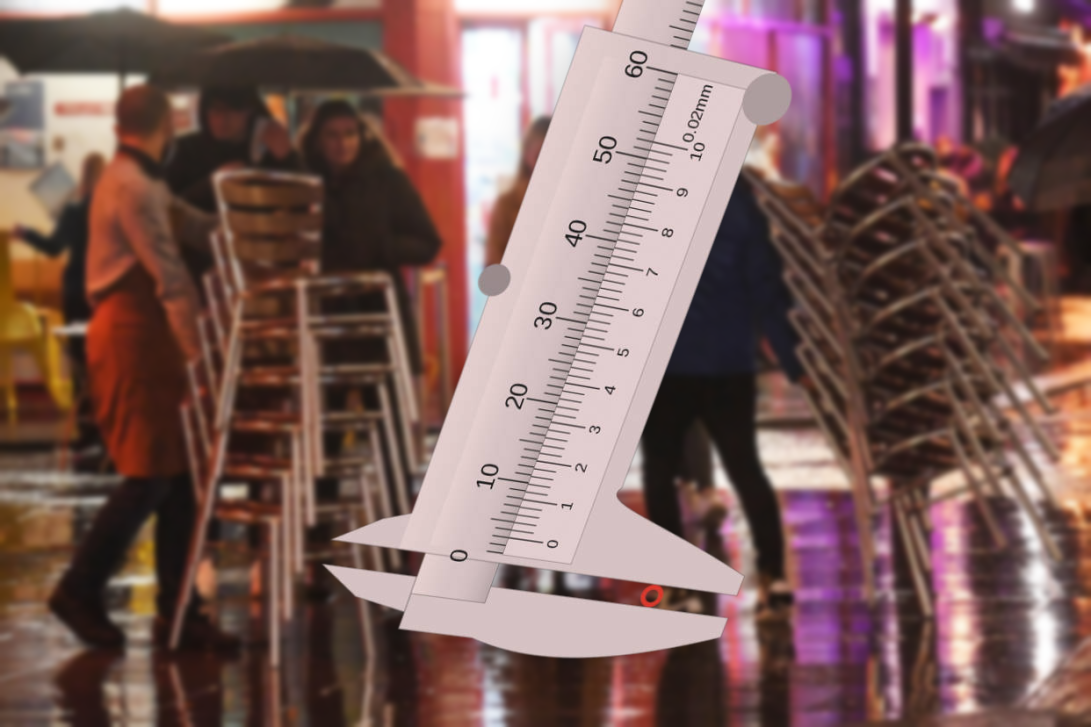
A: 3.0,mm
